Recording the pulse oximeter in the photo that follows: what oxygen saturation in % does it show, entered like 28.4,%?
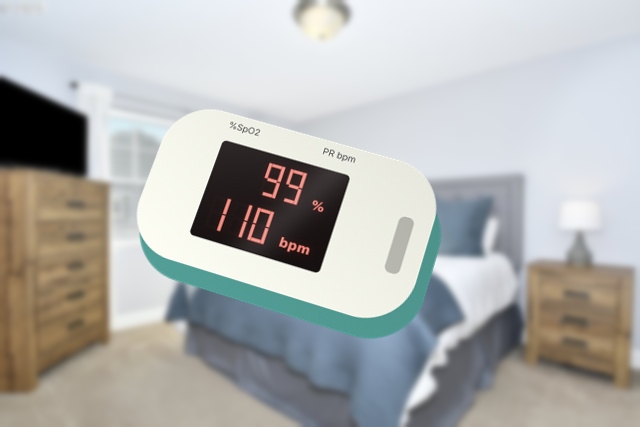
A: 99,%
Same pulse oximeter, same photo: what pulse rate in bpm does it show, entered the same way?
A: 110,bpm
